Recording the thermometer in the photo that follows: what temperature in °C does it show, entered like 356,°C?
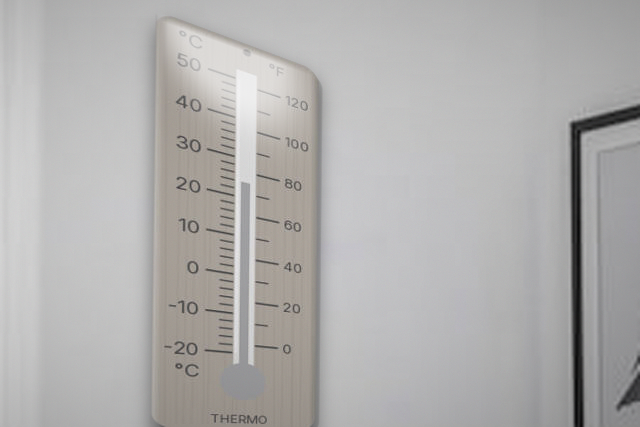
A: 24,°C
